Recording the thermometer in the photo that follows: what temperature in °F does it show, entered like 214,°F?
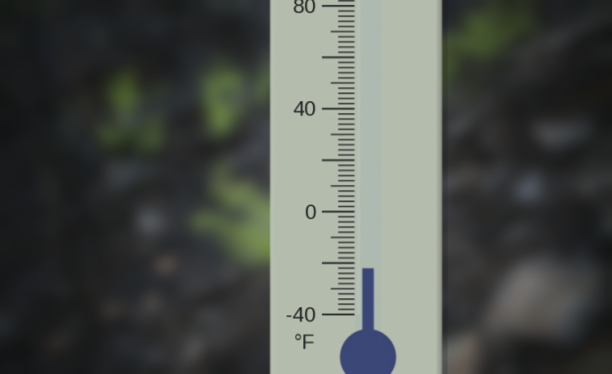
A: -22,°F
